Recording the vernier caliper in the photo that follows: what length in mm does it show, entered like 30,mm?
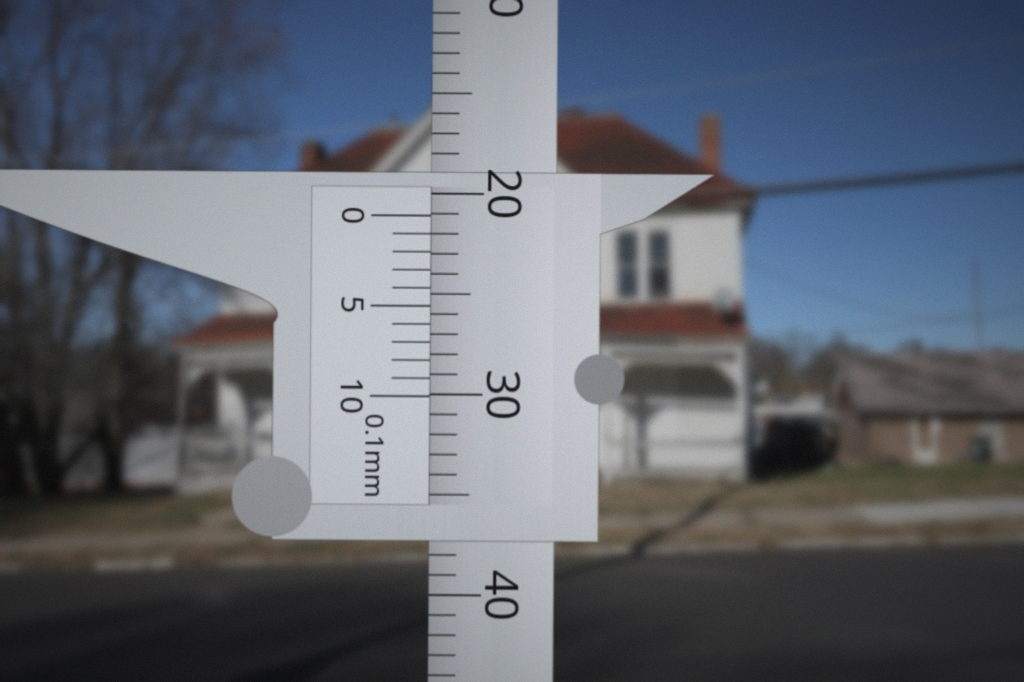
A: 21.1,mm
